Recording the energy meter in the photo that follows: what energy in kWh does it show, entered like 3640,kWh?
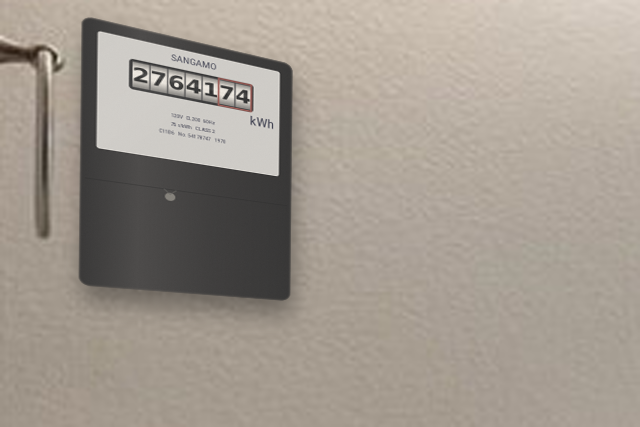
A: 27641.74,kWh
